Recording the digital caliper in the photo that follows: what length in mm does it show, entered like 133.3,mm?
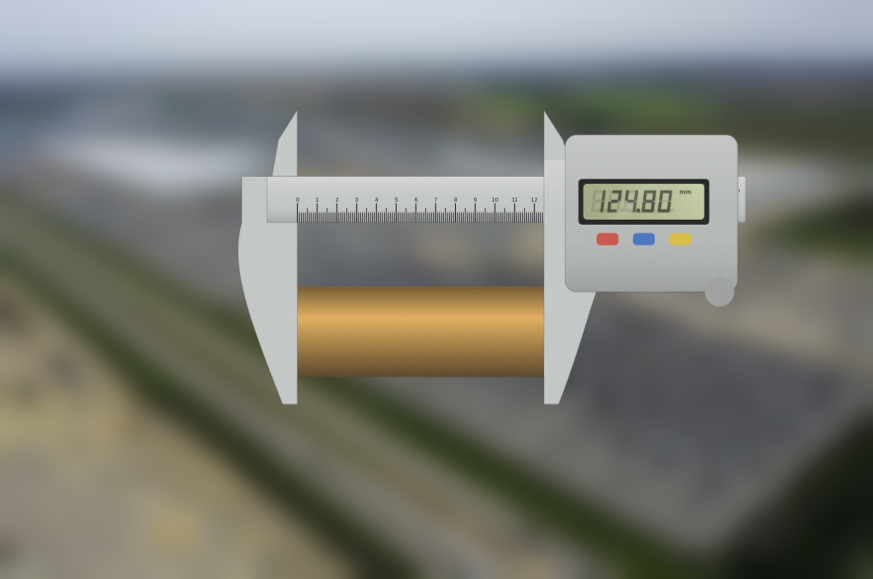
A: 124.80,mm
